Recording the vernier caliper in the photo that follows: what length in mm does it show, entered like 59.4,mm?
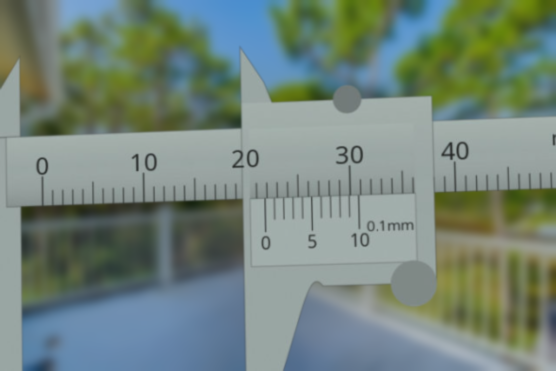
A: 21.8,mm
